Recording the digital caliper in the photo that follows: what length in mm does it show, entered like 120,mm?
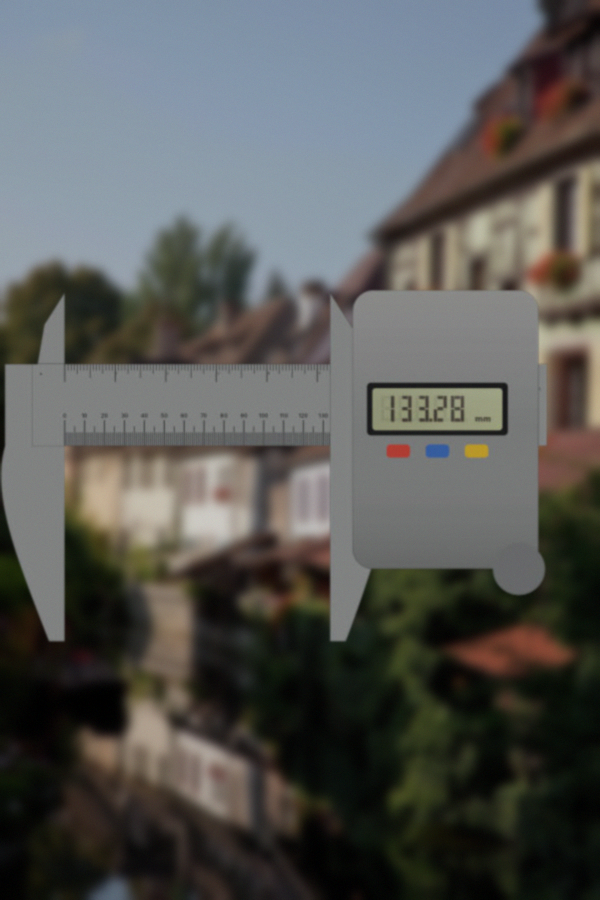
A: 133.28,mm
